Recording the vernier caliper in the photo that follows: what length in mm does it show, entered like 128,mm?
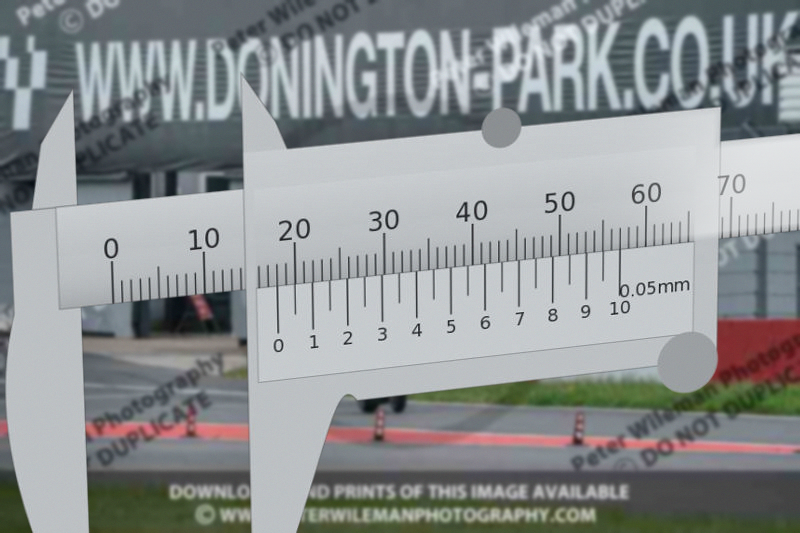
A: 18.0,mm
